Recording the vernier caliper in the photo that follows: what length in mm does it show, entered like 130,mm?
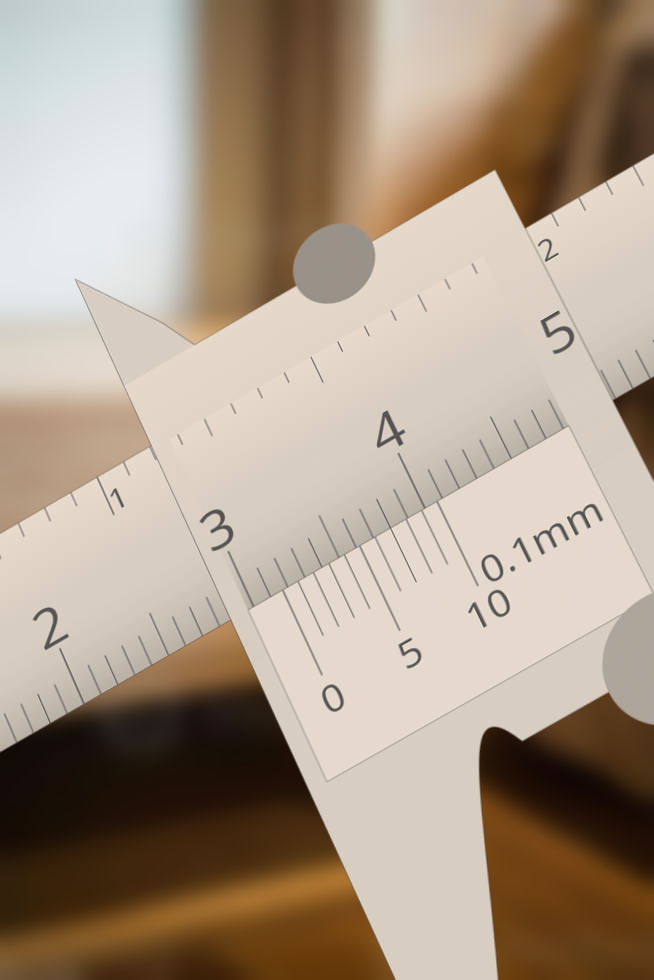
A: 31.7,mm
